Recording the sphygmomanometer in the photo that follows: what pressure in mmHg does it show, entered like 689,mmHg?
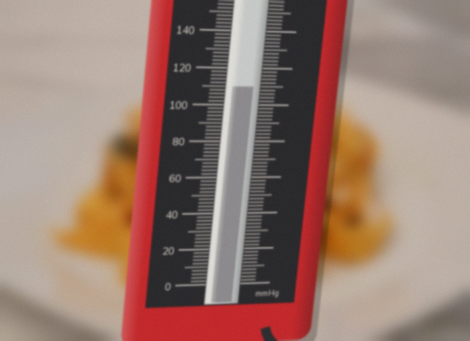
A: 110,mmHg
